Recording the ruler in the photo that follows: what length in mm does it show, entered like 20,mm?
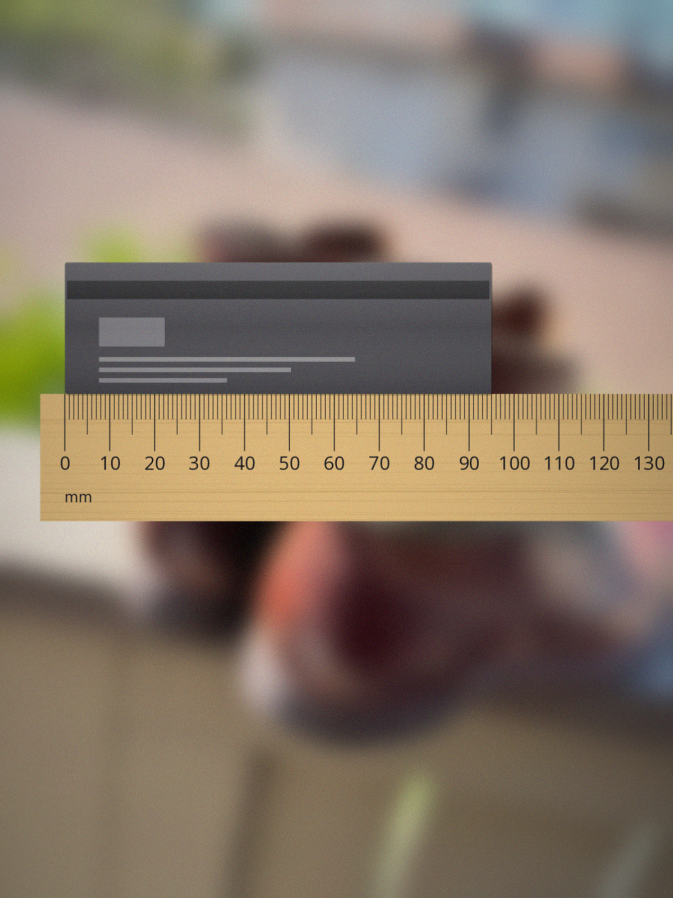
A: 95,mm
